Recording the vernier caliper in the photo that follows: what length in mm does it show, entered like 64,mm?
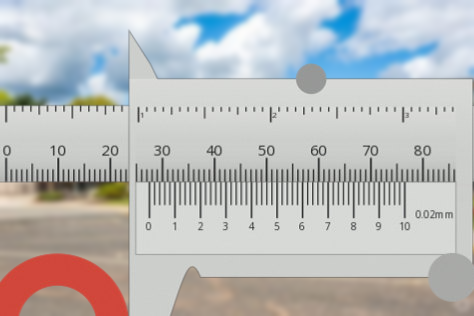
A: 27.5,mm
